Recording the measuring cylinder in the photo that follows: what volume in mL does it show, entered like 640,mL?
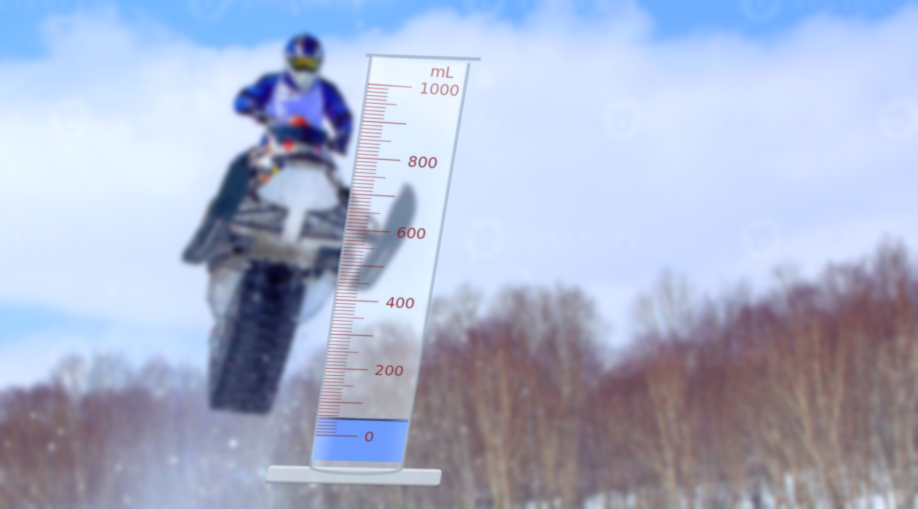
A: 50,mL
